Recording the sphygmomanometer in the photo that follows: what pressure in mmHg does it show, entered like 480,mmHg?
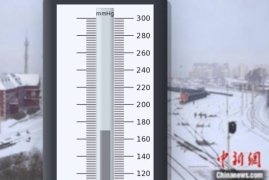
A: 170,mmHg
